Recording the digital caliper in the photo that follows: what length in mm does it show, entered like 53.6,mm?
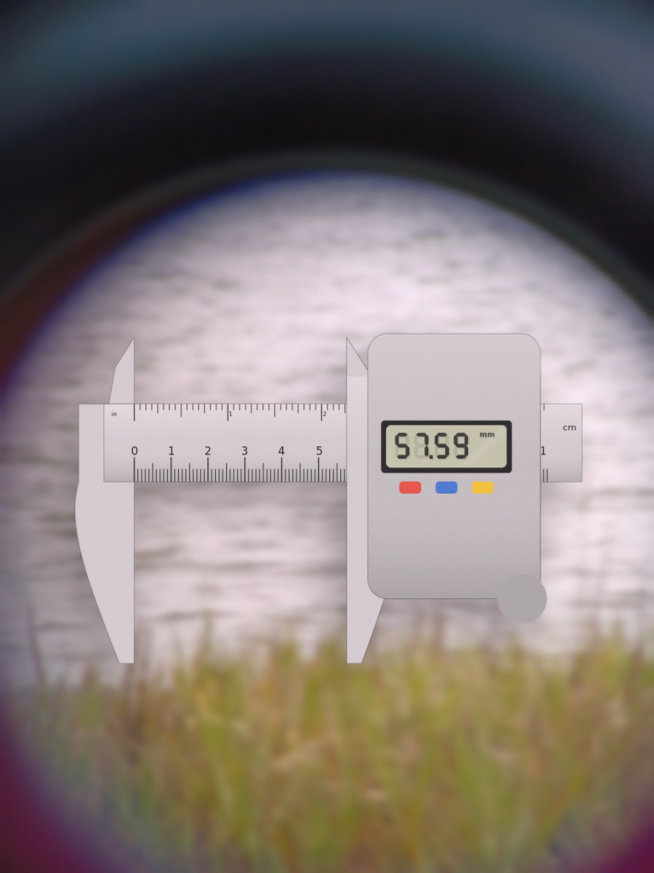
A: 57.59,mm
